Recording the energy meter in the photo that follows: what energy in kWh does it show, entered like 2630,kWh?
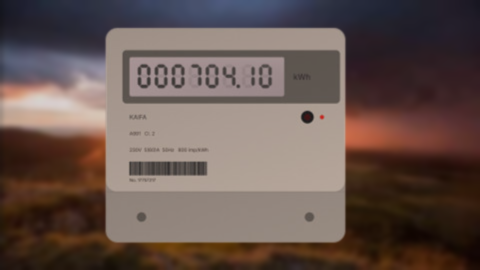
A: 704.10,kWh
